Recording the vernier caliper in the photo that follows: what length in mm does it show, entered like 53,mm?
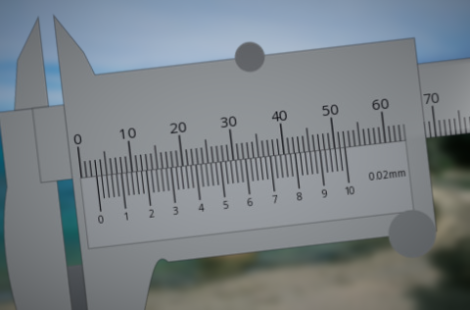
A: 3.0,mm
